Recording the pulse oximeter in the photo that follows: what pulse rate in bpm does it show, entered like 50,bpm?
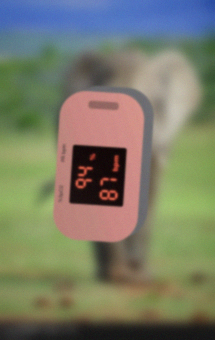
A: 87,bpm
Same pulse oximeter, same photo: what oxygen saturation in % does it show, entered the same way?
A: 94,%
